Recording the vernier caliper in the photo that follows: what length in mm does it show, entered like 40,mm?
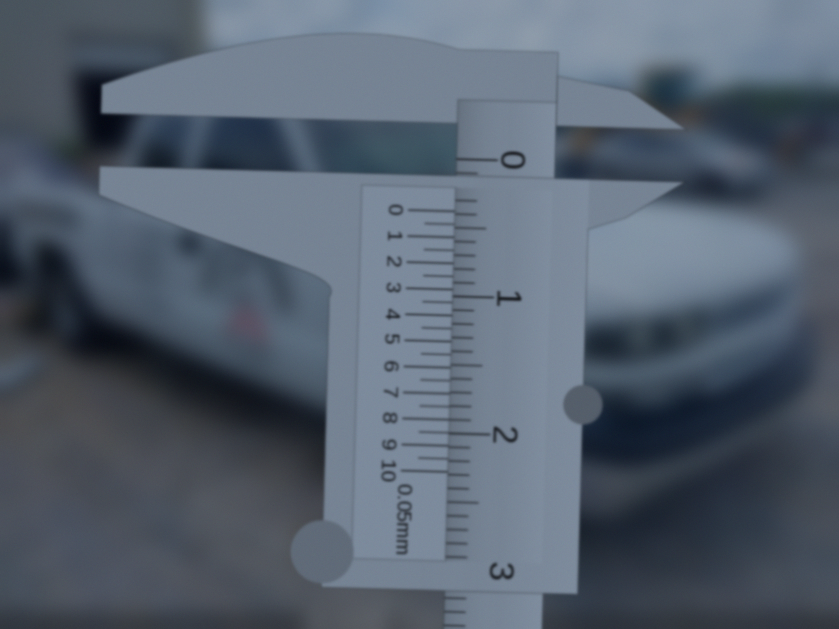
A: 3.8,mm
